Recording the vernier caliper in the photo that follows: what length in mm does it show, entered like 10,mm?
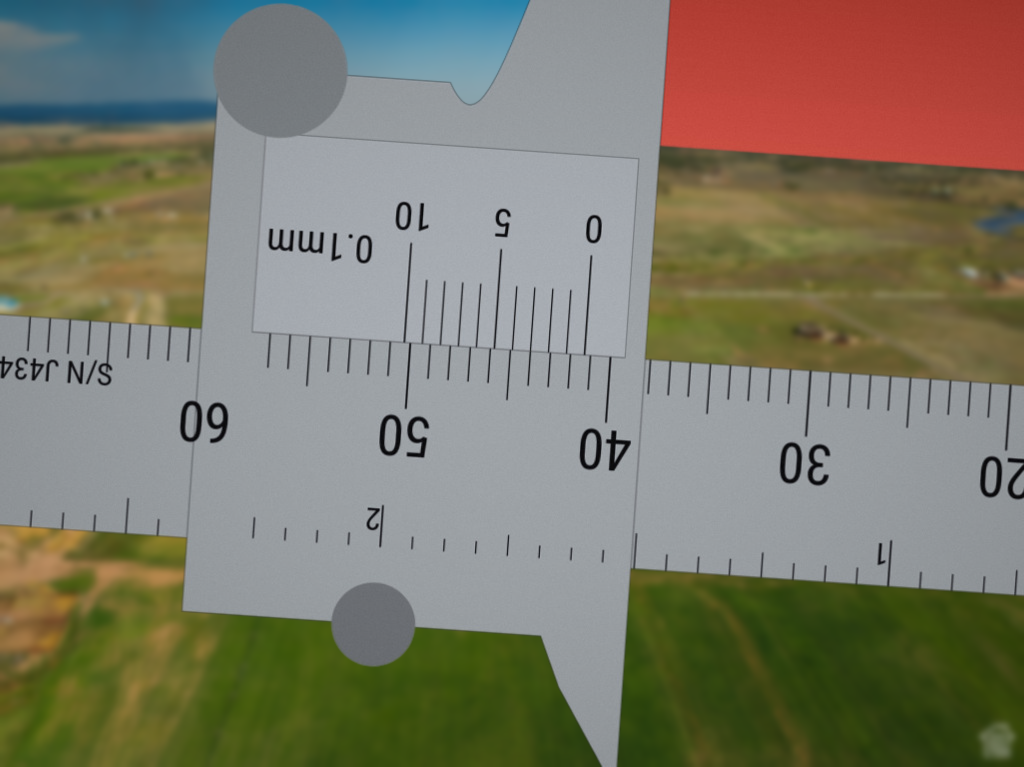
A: 41.3,mm
